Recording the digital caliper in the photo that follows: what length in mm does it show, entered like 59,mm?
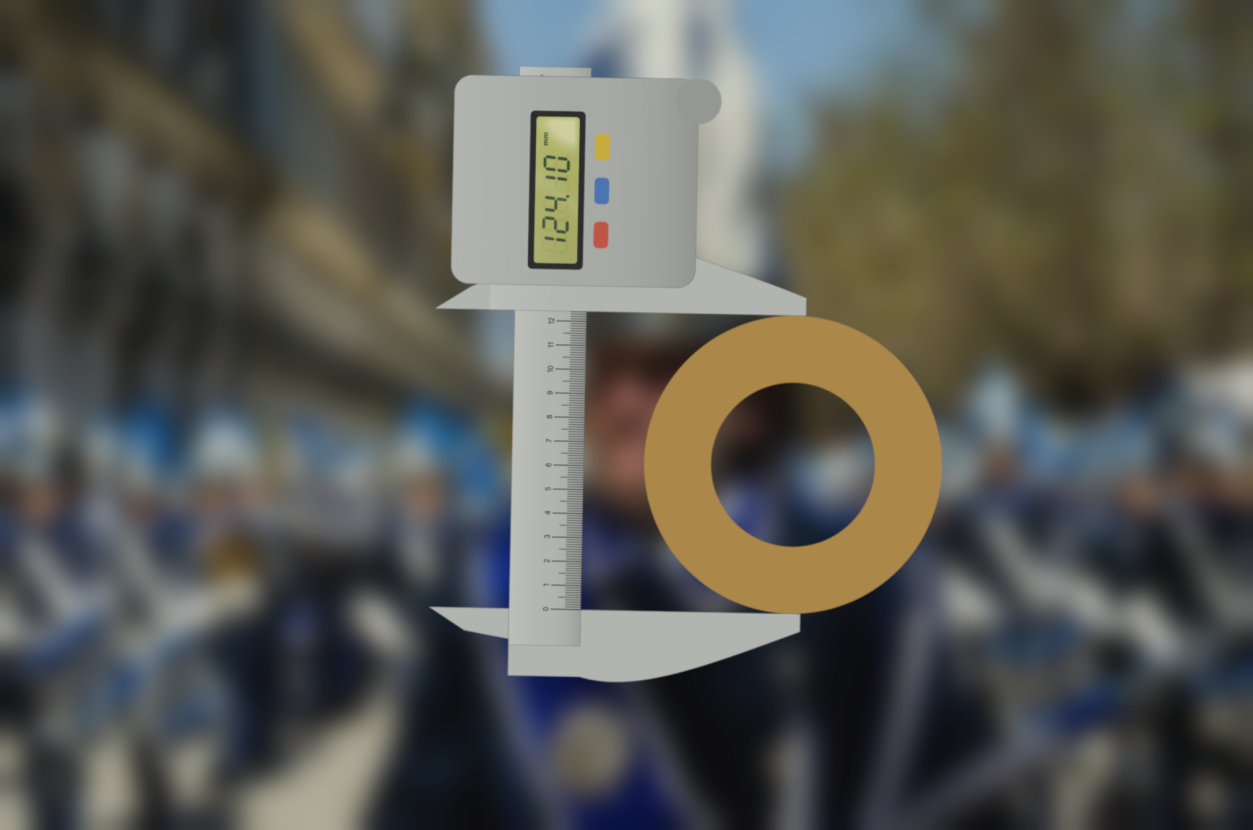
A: 124.10,mm
